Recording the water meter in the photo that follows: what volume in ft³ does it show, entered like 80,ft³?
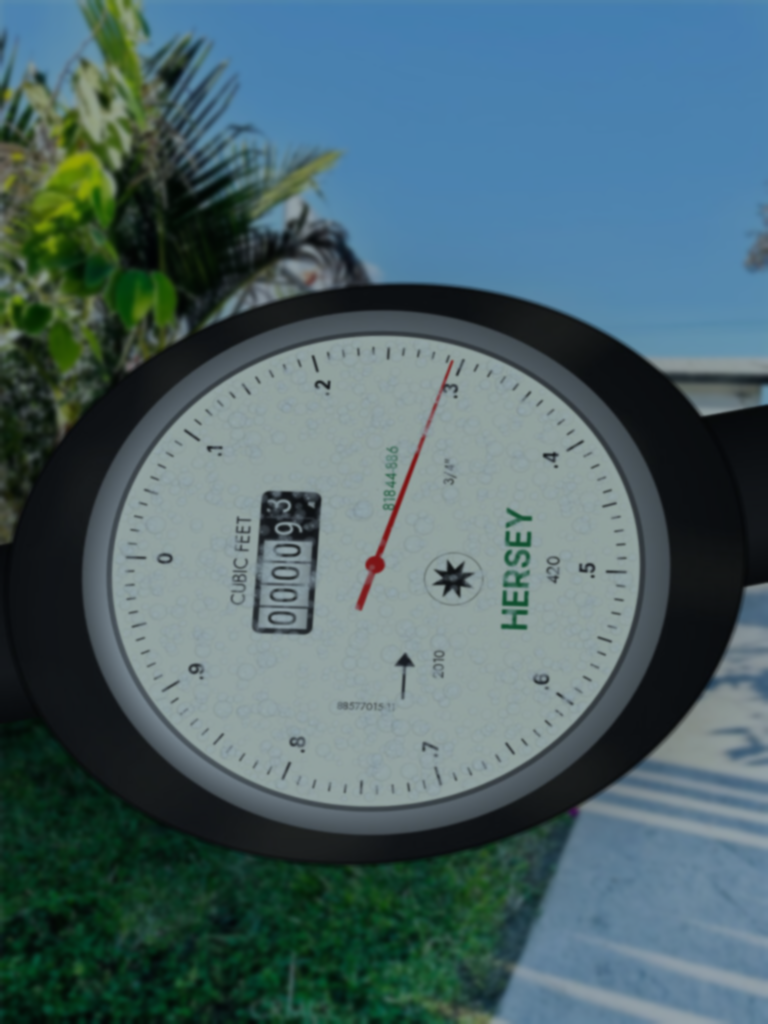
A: 93.29,ft³
